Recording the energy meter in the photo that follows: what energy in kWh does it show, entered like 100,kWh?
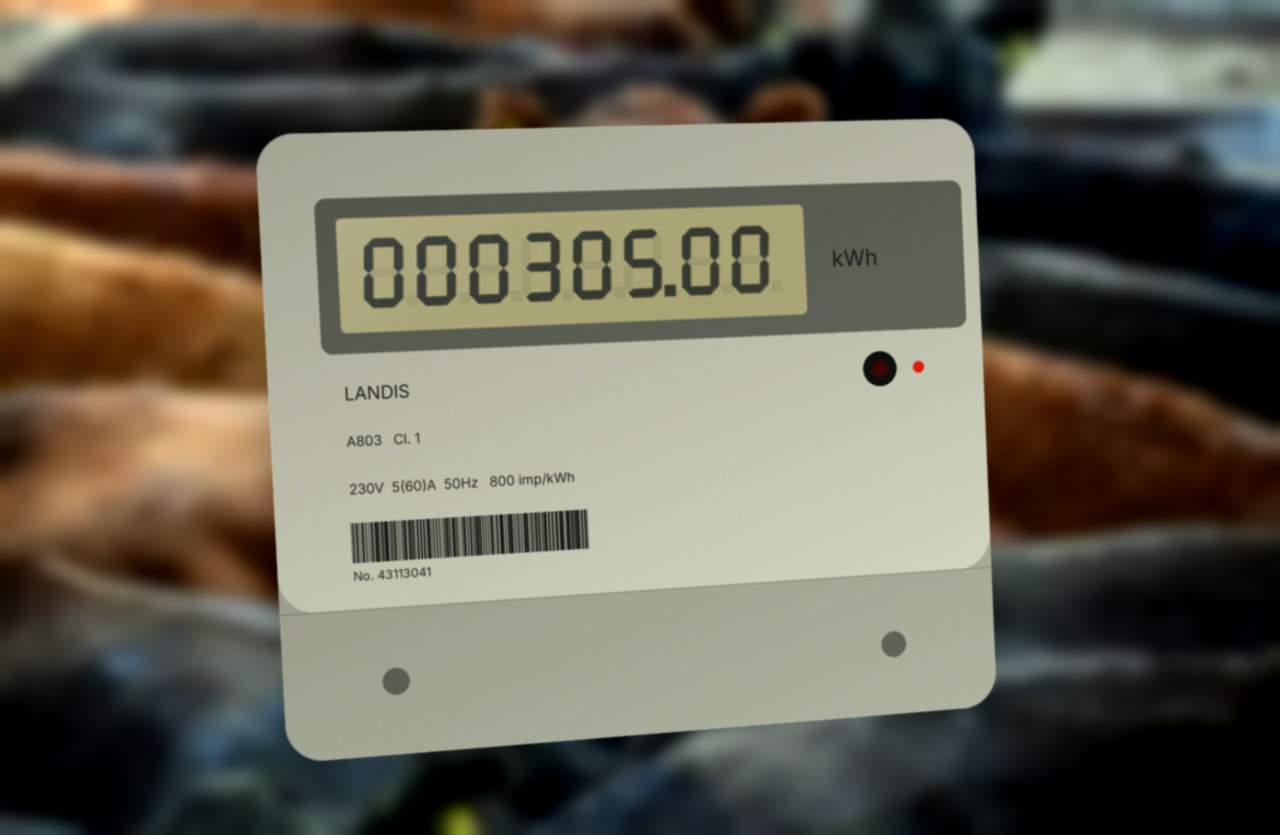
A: 305.00,kWh
